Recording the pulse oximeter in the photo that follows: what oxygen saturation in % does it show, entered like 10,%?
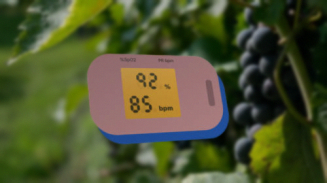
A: 92,%
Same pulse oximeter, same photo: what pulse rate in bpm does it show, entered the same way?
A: 85,bpm
